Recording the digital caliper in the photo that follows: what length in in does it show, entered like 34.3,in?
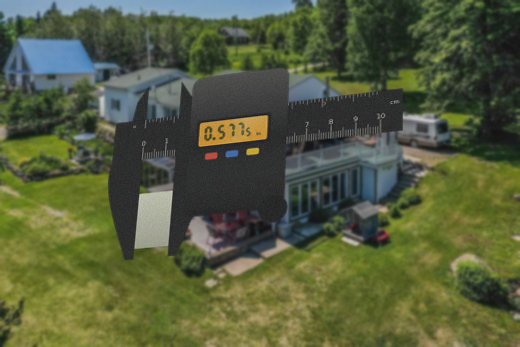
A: 0.5775,in
